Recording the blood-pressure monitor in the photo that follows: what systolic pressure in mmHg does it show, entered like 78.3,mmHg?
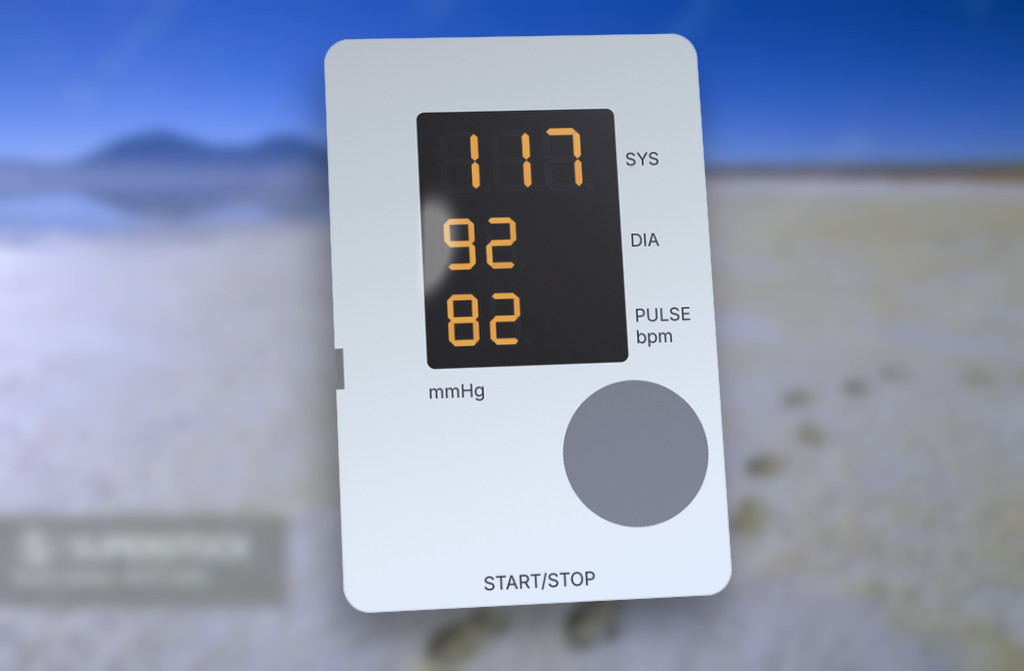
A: 117,mmHg
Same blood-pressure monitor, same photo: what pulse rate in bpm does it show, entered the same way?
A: 82,bpm
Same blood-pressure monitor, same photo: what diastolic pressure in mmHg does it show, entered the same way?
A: 92,mmHg
